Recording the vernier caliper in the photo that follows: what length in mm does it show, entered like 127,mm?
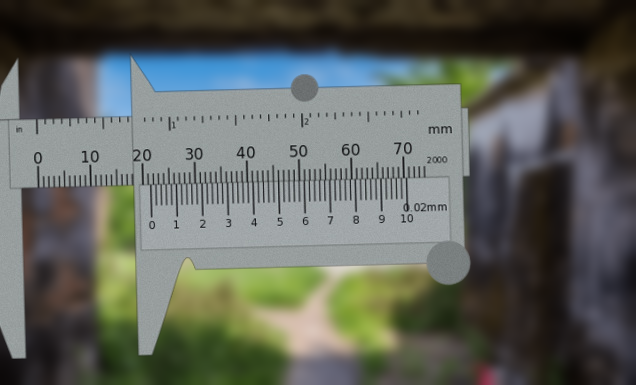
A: 21.5,mm
